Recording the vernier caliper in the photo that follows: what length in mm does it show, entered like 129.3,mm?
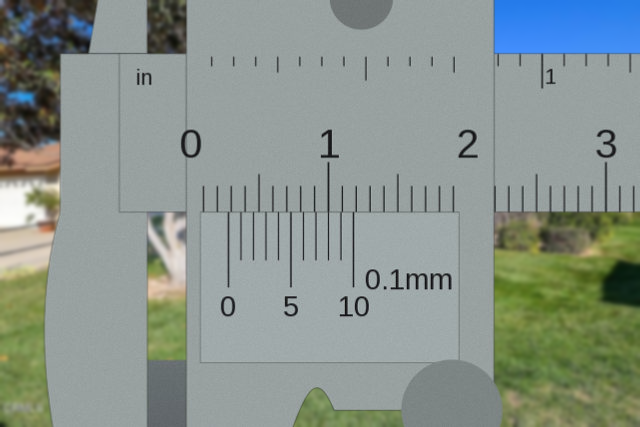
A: 2.8,mm
